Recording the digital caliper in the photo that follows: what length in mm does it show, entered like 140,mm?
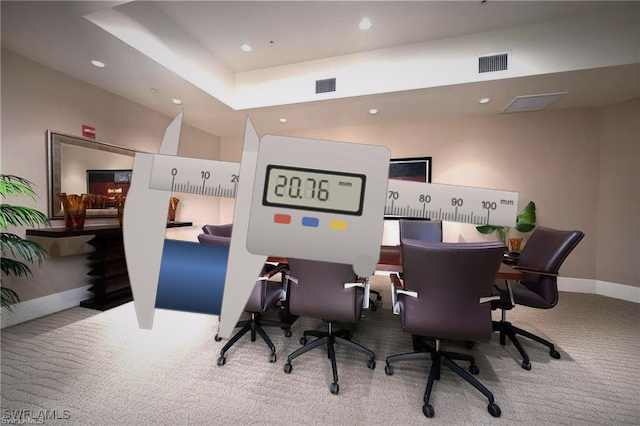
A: 20.76,mm
